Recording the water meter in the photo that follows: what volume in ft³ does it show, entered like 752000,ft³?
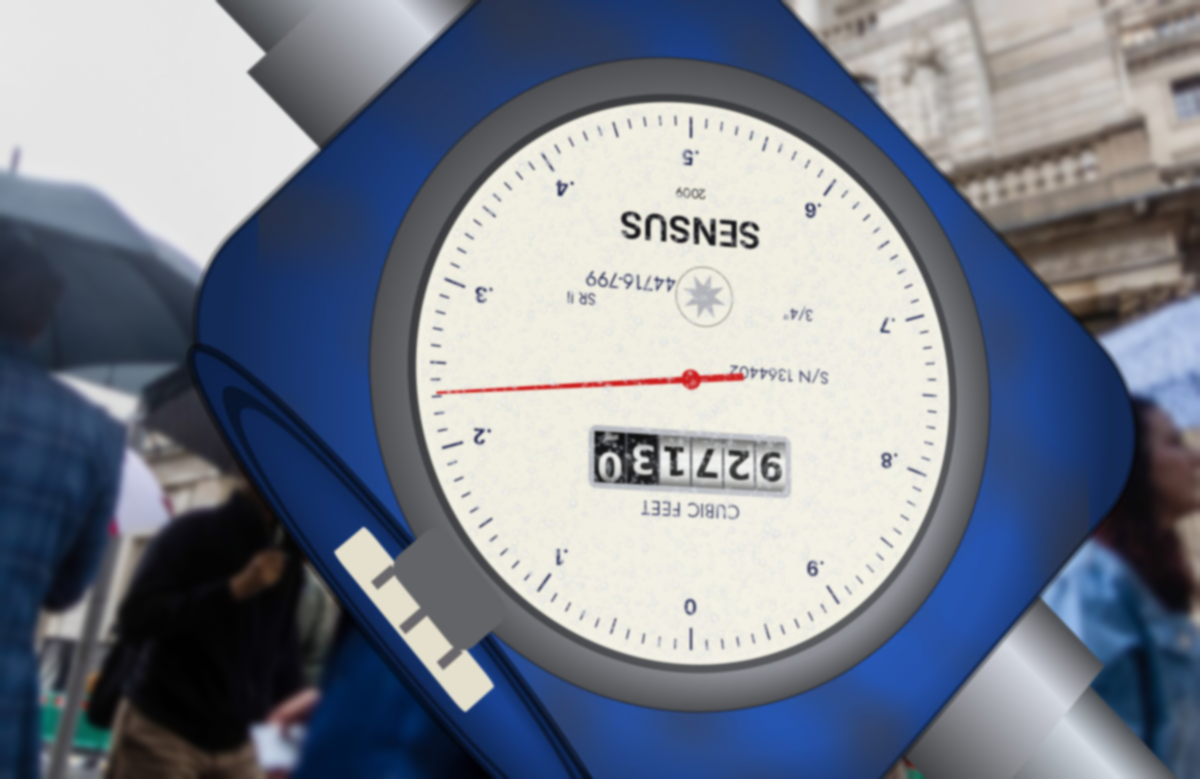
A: 927130.23,ft³
